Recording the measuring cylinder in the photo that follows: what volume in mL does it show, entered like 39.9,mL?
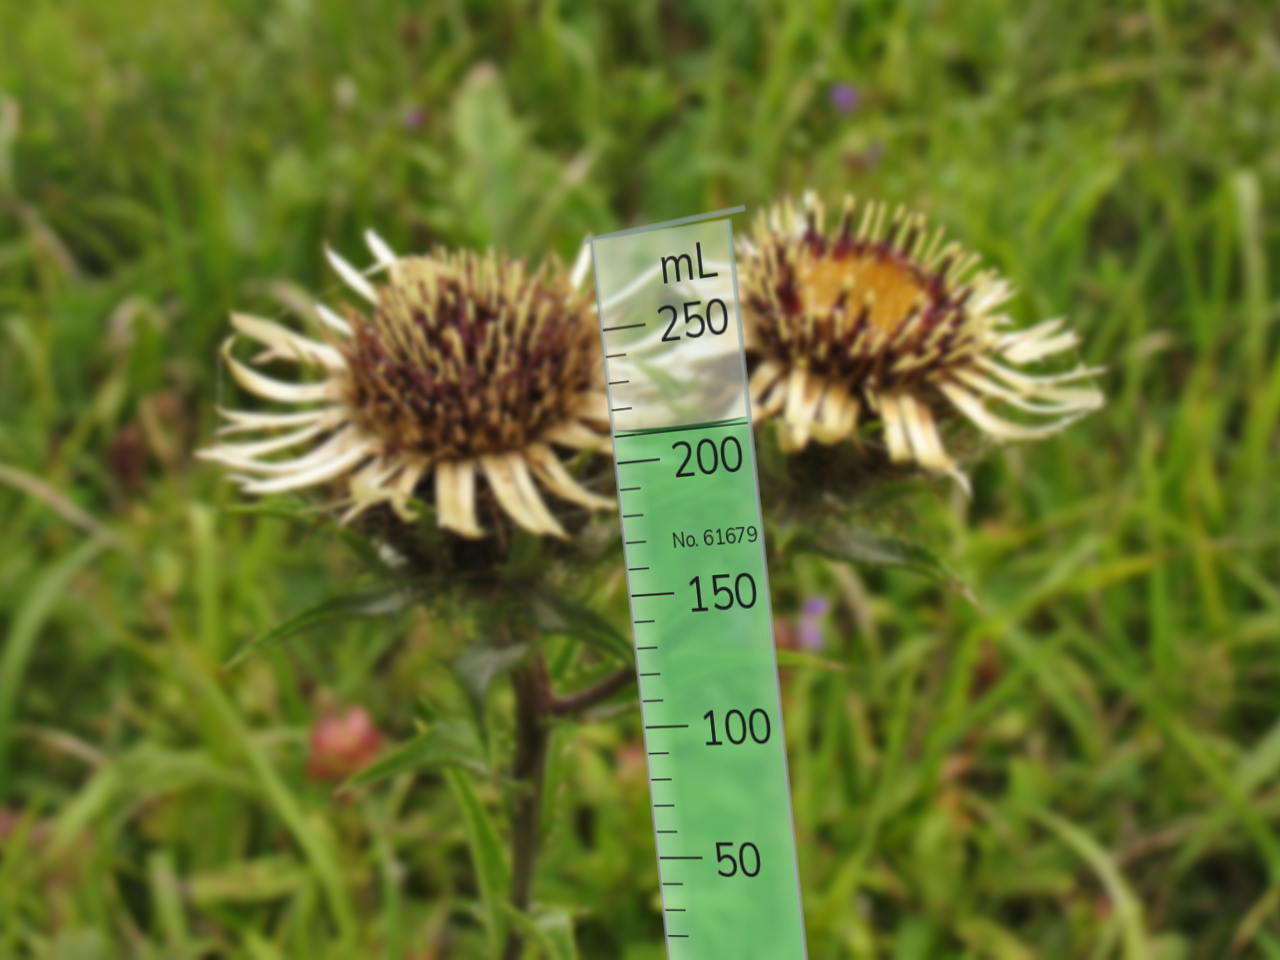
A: 210,mL
